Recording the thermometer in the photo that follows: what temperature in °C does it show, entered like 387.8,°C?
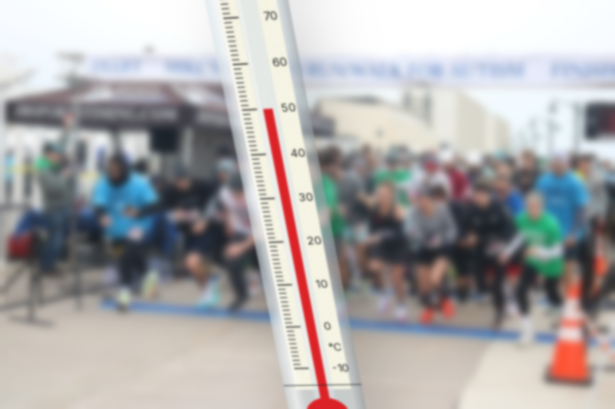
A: 50,°C
